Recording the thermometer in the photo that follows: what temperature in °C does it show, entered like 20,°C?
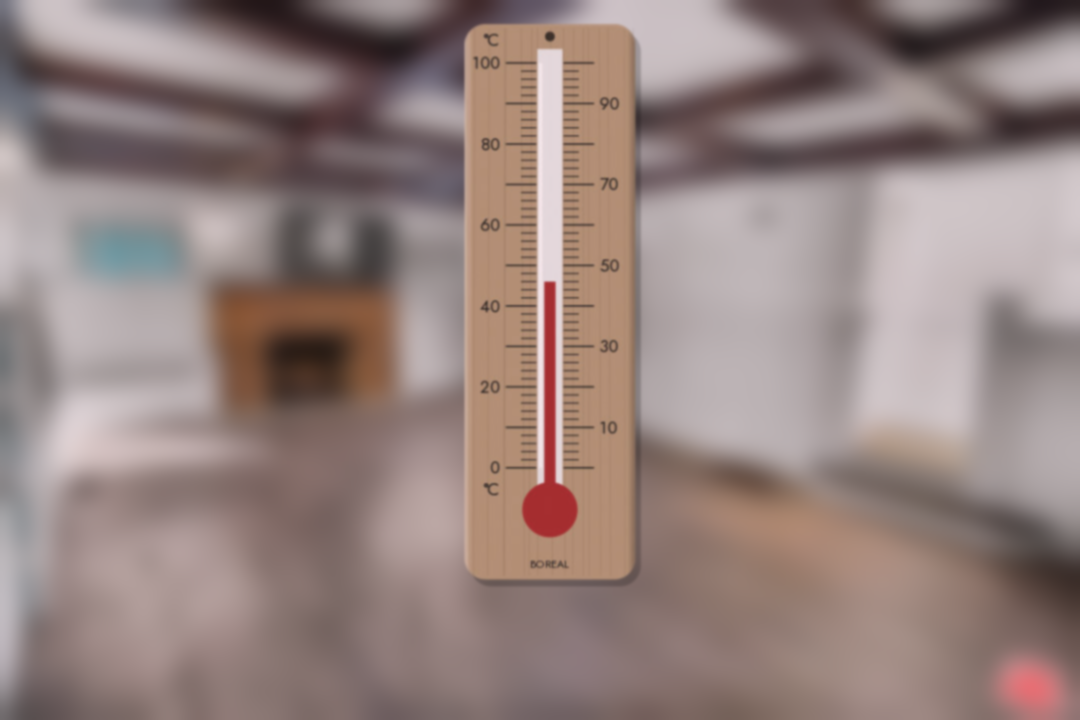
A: 46,°C
